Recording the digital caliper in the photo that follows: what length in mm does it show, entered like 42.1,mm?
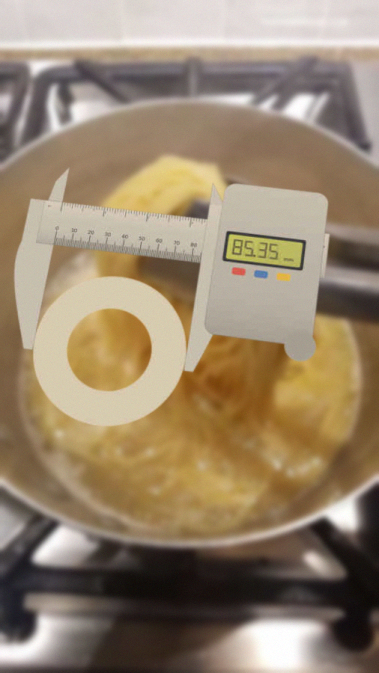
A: 85.35,mm
